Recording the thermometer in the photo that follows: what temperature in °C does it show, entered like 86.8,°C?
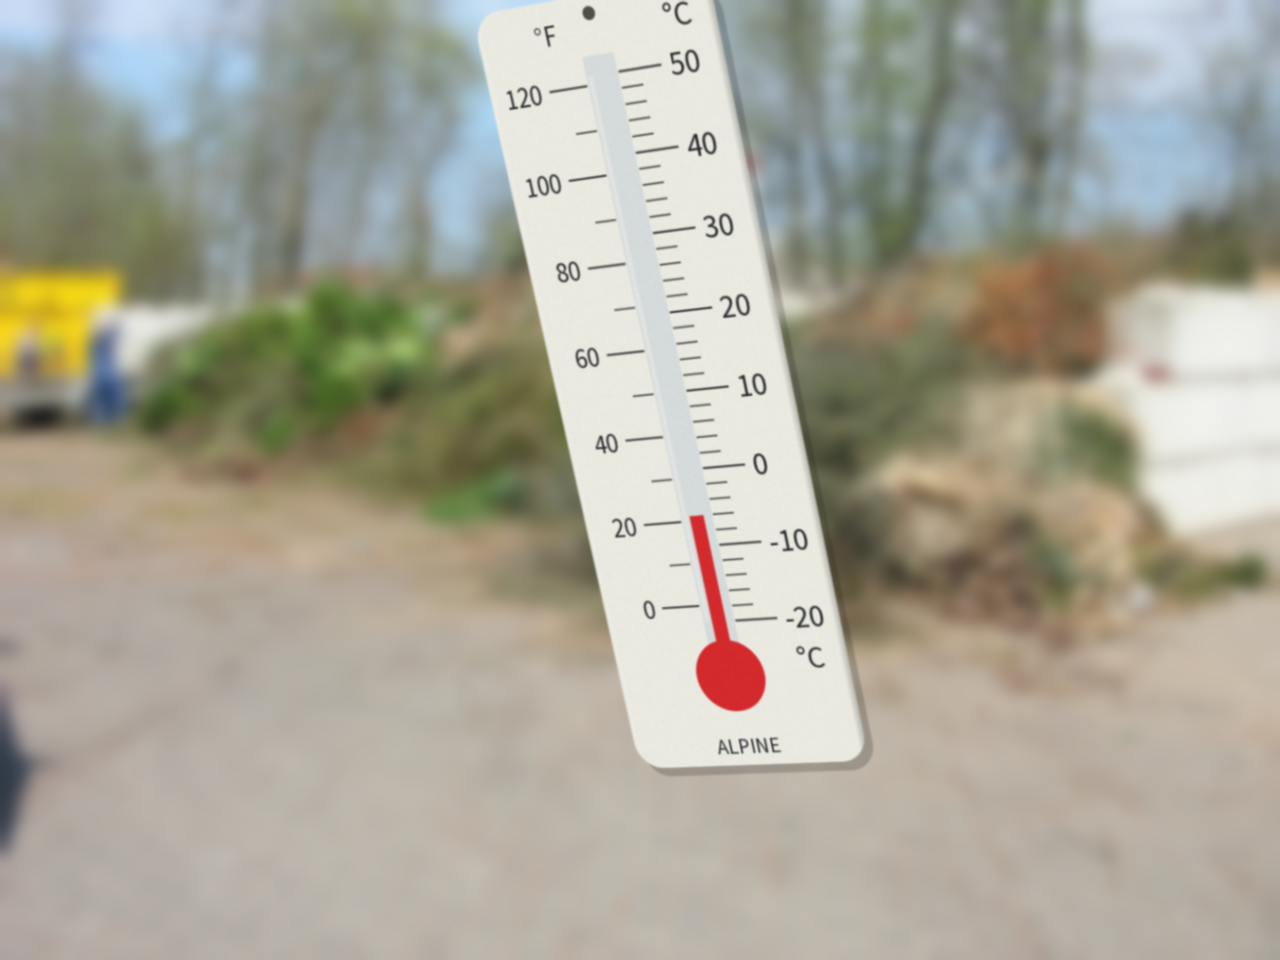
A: -6,°C
